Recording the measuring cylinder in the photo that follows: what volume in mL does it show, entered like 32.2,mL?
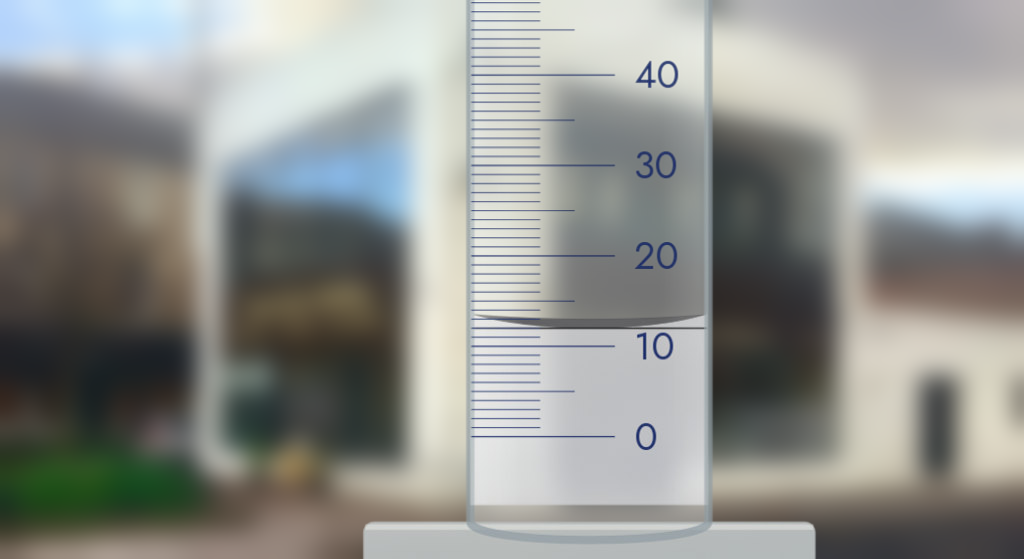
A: 12,mL
